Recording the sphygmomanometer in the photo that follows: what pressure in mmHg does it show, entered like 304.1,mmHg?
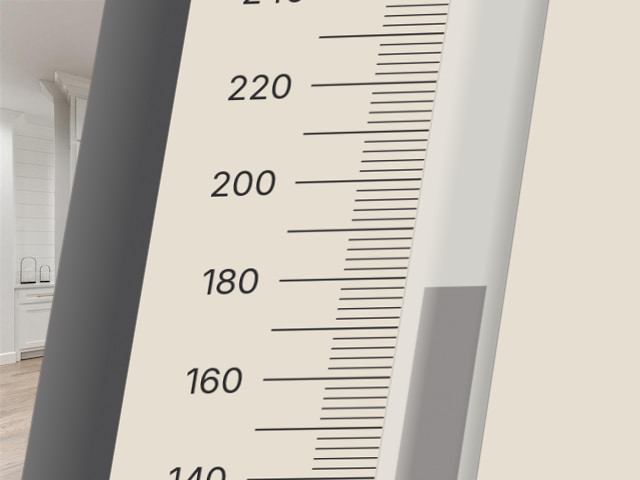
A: 178,mmHg
